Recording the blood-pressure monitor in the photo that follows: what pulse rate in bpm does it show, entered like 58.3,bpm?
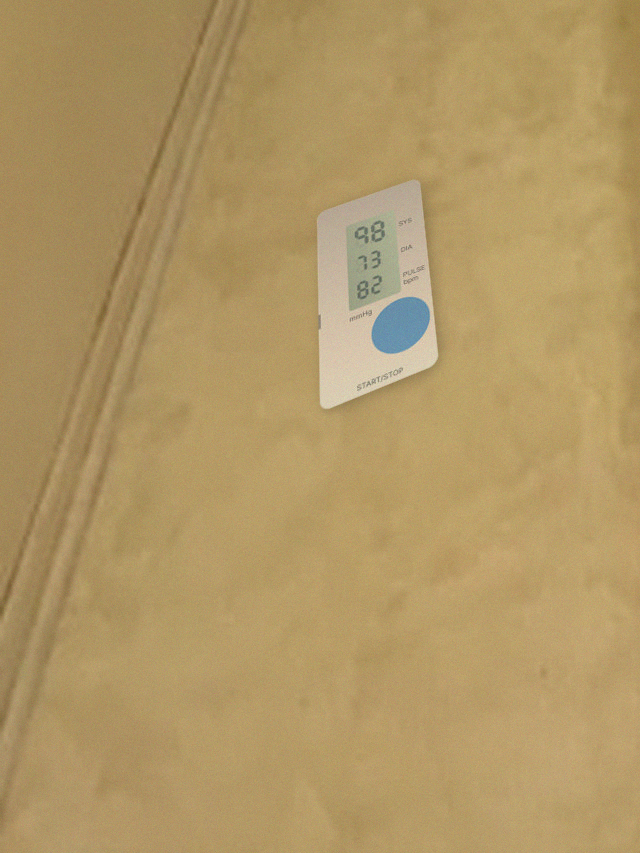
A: 82,bpm
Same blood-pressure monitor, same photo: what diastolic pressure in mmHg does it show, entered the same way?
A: 73,mmHg
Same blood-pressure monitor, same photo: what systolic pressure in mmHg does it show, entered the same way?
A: 98,mmHg
